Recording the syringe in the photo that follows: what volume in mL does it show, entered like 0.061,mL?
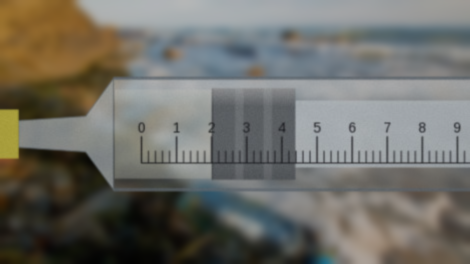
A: 2,mL
